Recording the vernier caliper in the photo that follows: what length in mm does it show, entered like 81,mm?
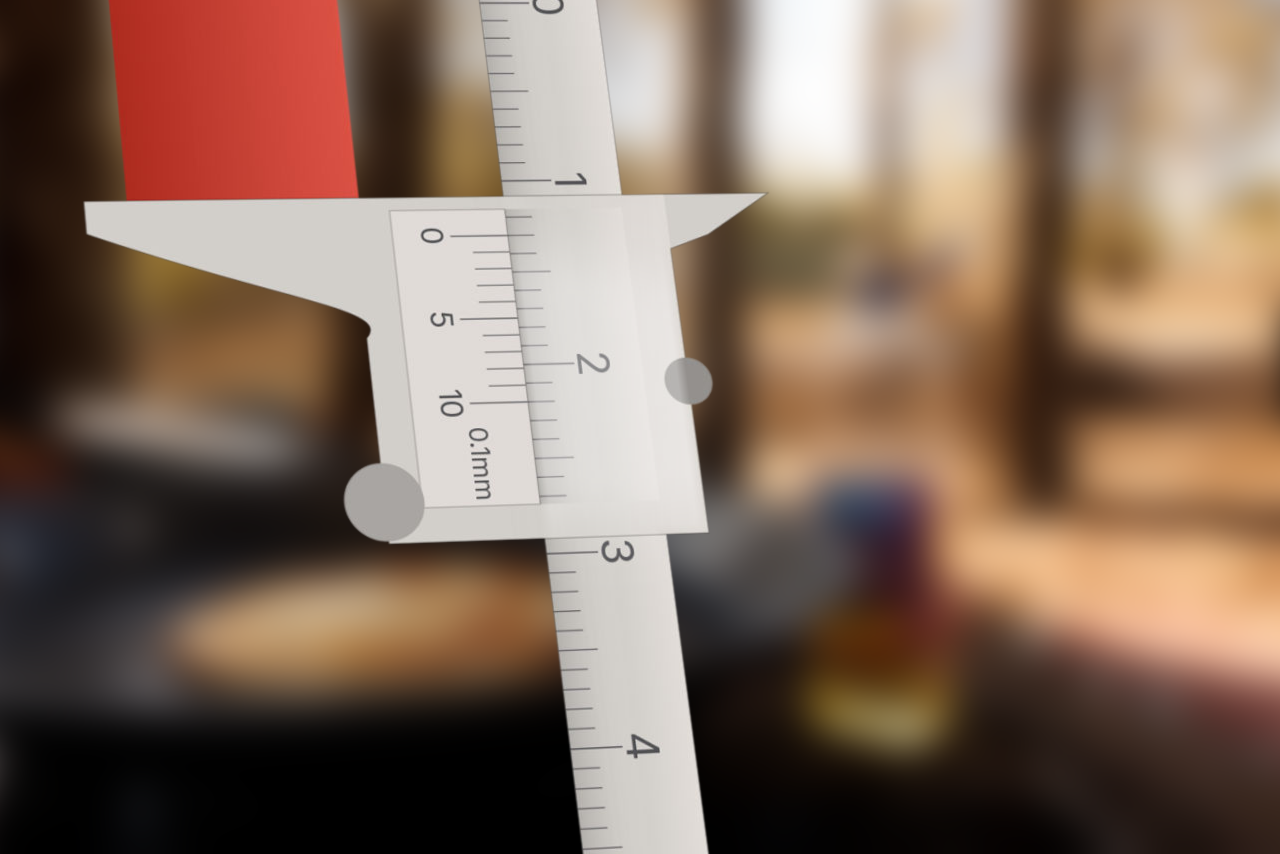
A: 13.0,mm
